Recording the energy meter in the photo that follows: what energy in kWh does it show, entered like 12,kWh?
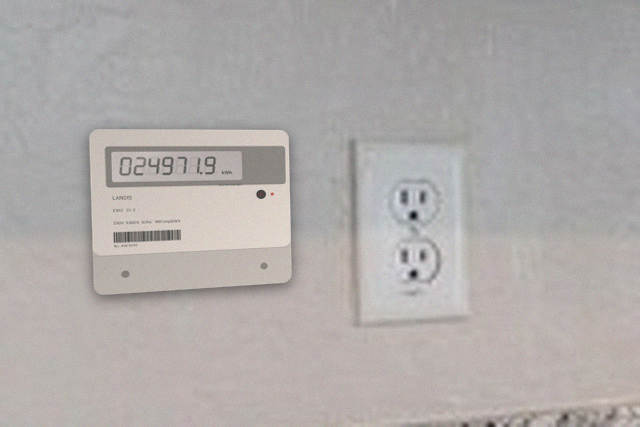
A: 24971.9,kWh
